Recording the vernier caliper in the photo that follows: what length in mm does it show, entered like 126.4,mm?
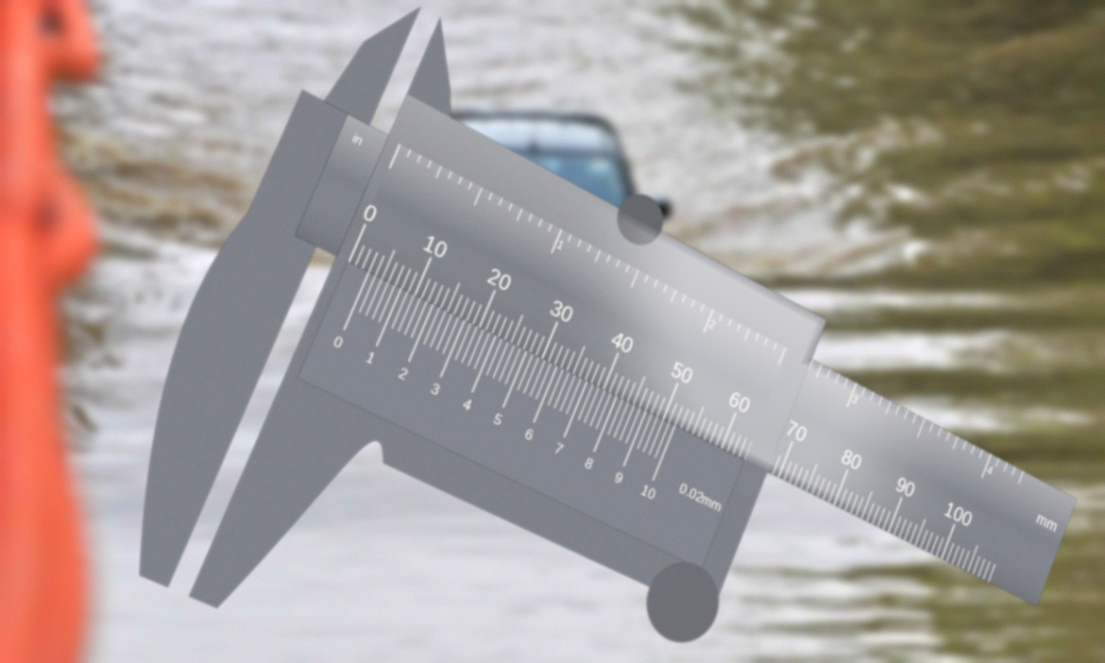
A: 3.0,mm
